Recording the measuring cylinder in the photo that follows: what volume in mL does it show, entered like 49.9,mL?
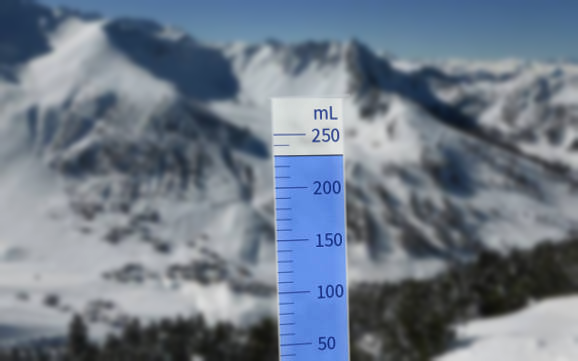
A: 230,mL
